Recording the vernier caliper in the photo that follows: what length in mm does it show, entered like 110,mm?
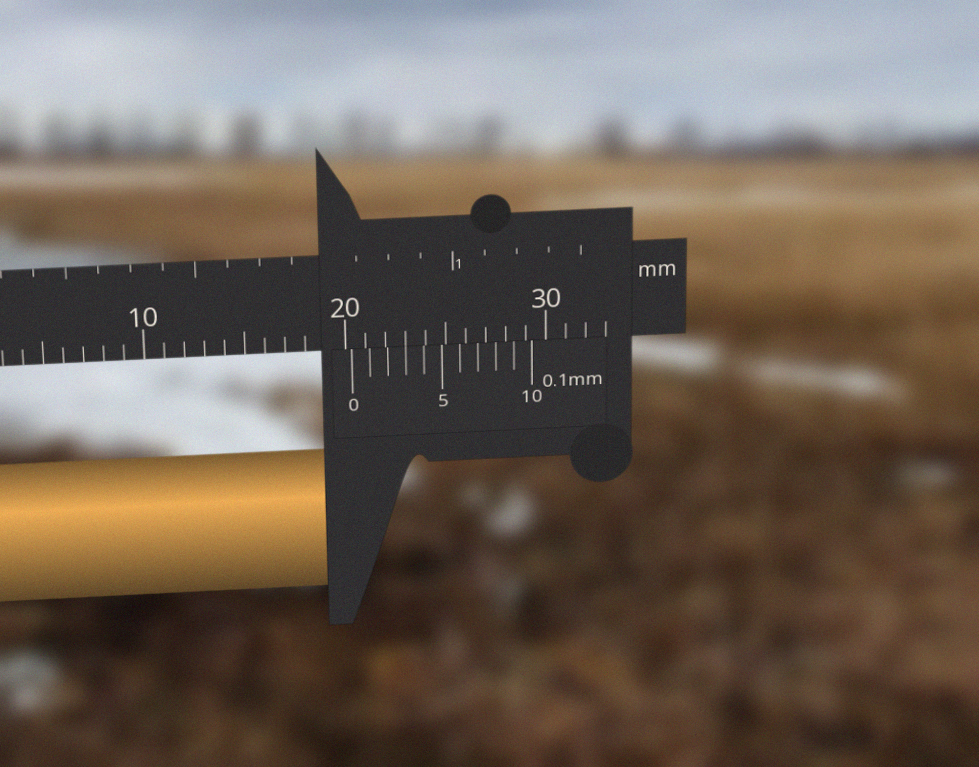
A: 20.3,mm
